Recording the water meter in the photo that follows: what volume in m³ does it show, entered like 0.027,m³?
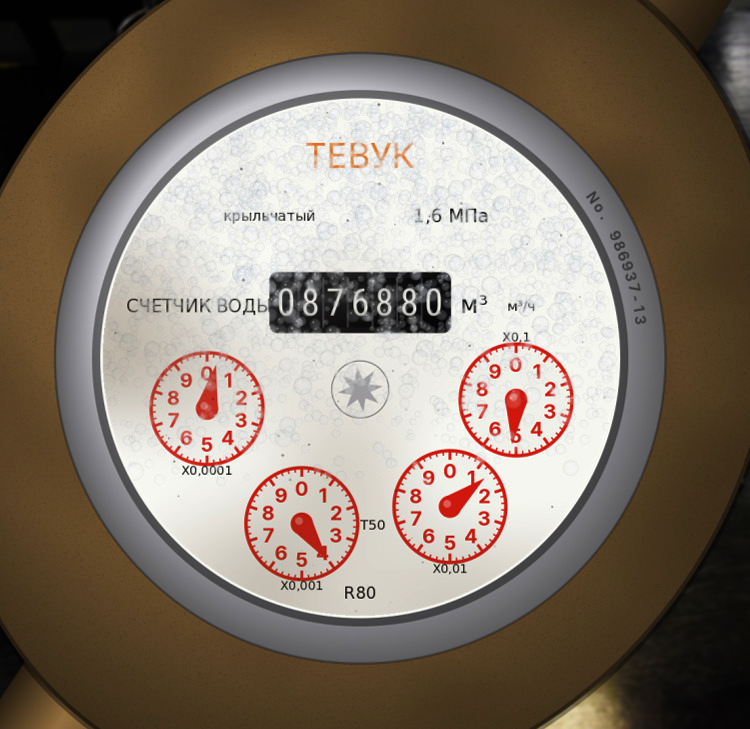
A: 876880.5140,m³
